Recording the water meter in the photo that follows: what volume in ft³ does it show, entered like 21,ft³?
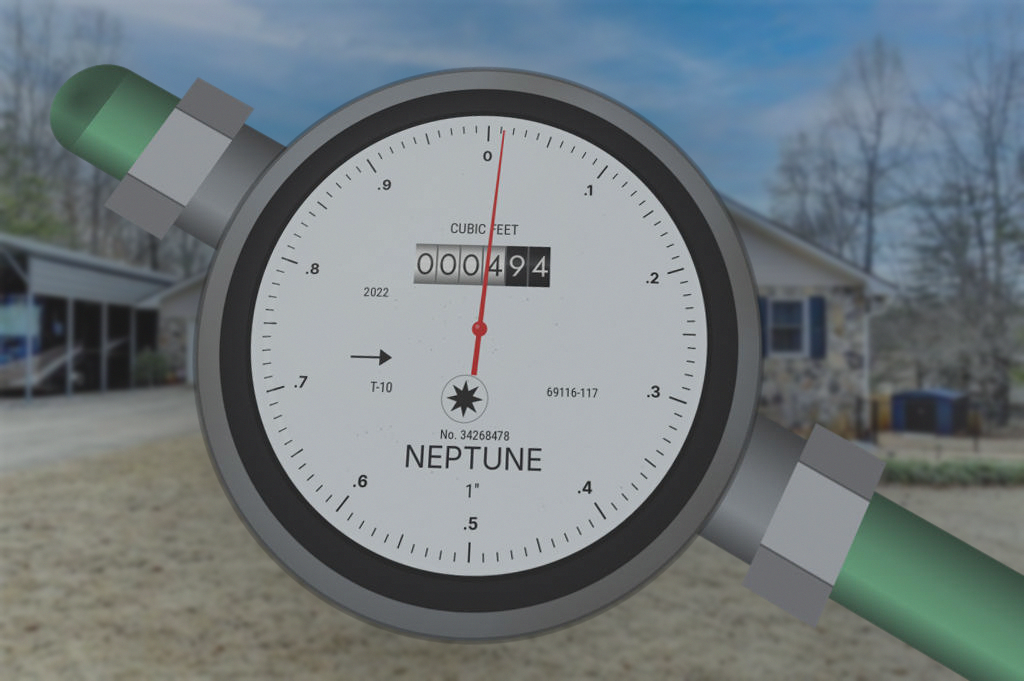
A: 494.01,ft³
